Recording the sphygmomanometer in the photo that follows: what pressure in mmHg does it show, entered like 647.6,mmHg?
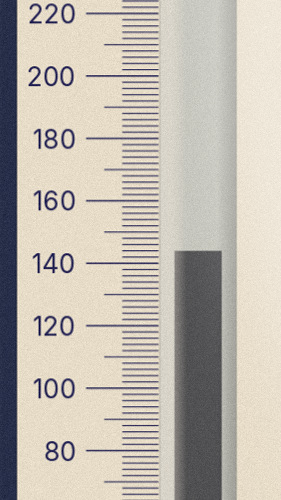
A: 144,mmHg
